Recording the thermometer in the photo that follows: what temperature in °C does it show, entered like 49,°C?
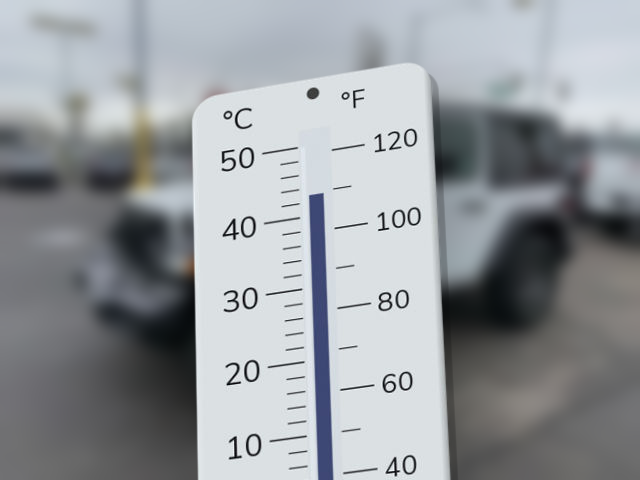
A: 43,°C
